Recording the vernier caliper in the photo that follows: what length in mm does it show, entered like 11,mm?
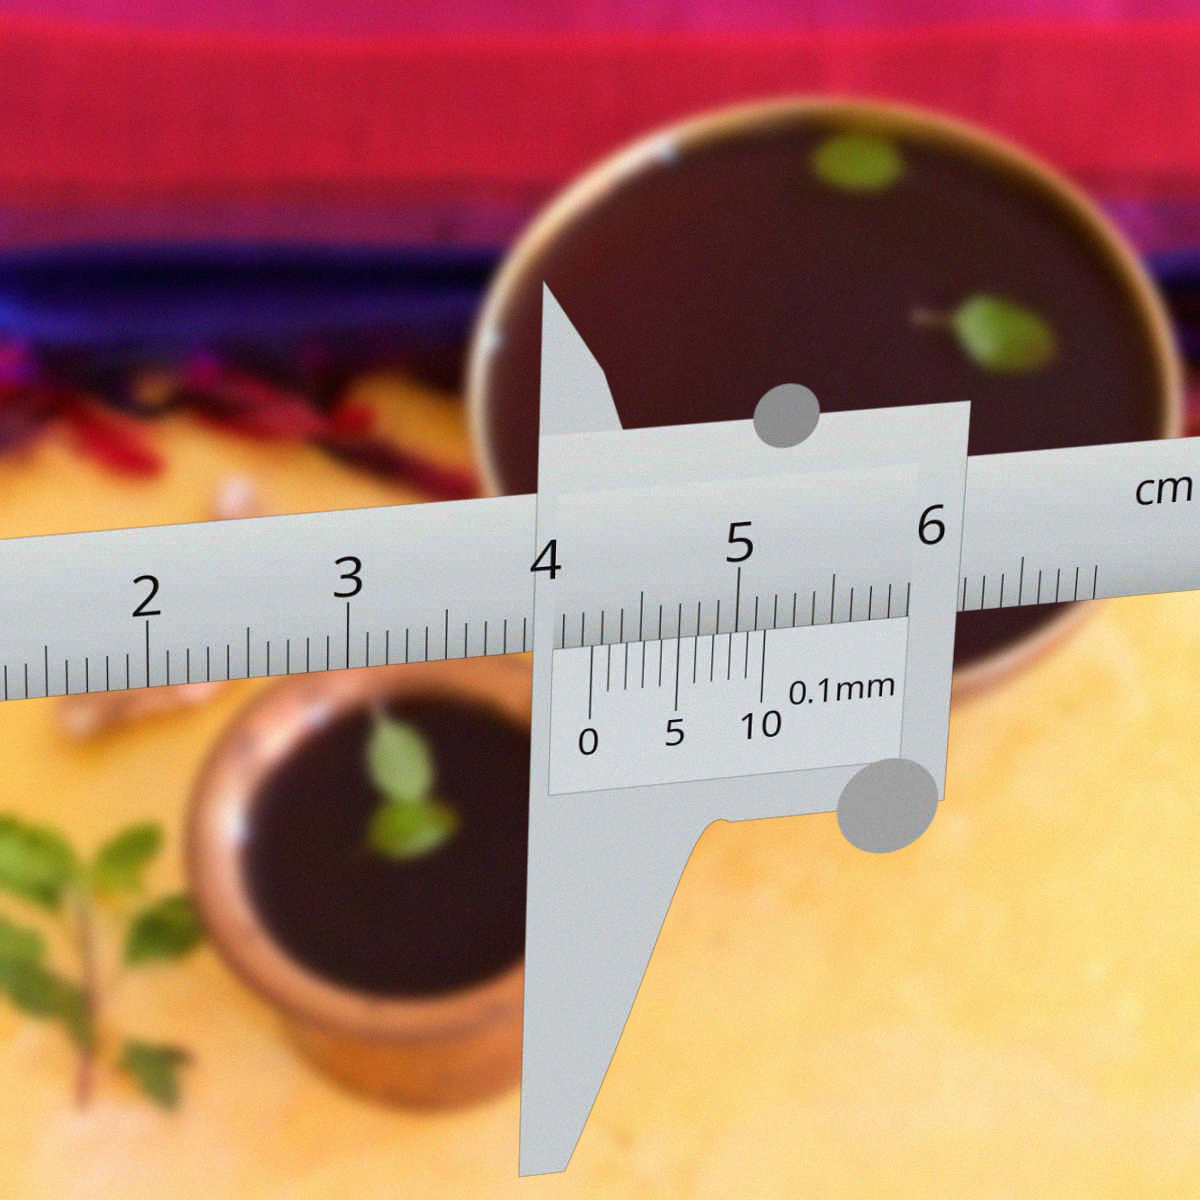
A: 42.5,mm
